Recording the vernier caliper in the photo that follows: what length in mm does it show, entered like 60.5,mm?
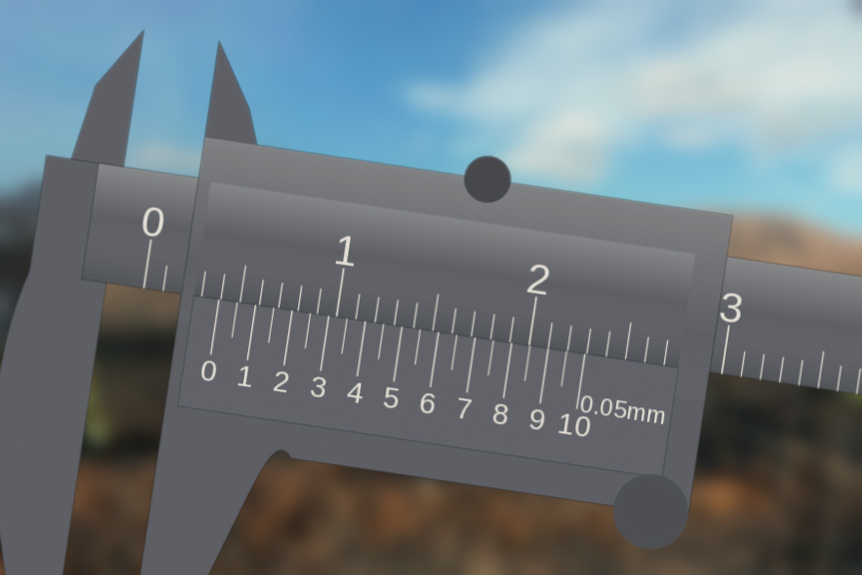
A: 3.9,mm
